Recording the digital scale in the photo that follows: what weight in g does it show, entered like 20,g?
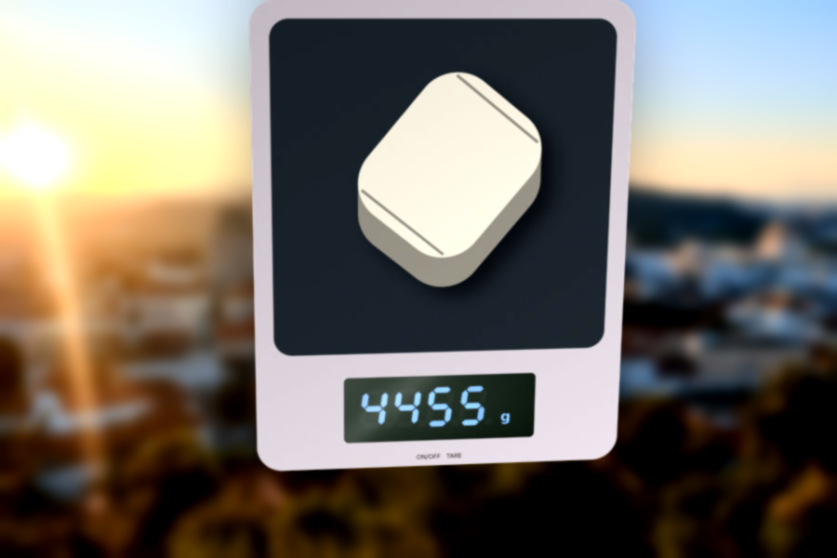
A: 4455,g
